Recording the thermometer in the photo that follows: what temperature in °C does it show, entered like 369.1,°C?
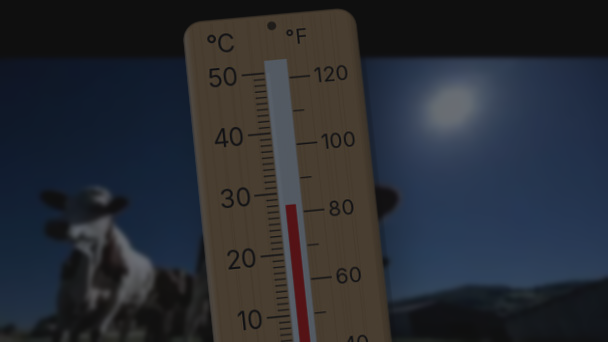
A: 28,°C
